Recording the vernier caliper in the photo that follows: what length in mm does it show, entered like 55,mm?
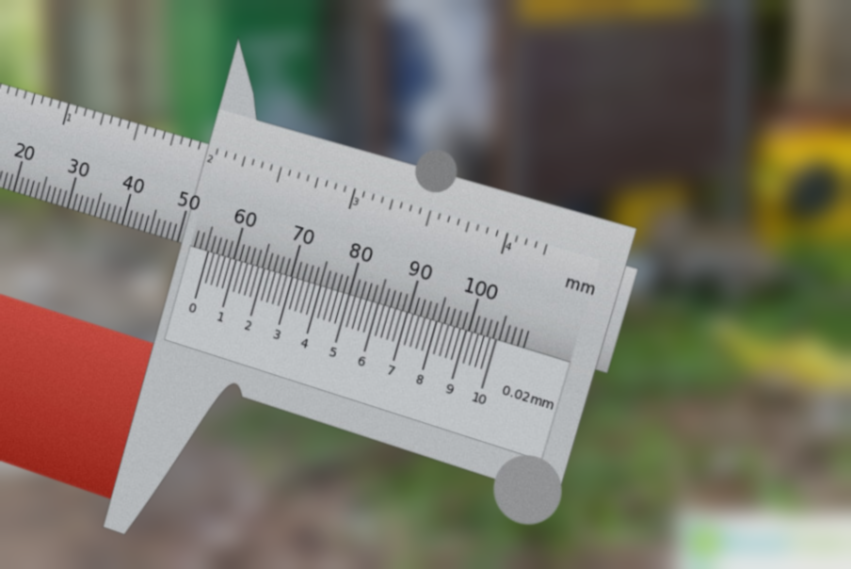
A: 55.5,mm
